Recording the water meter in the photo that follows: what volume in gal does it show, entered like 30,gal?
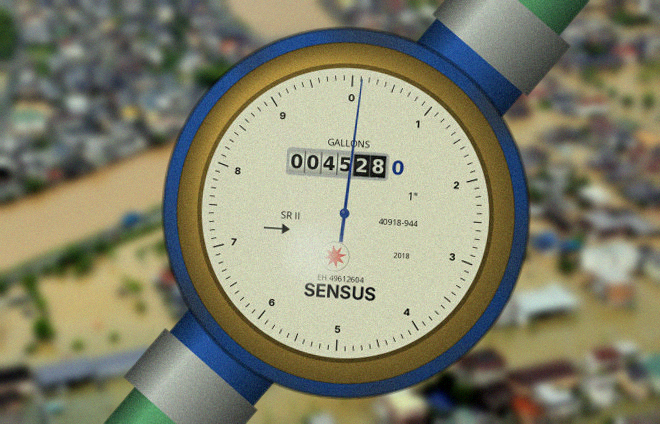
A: 45280.1,gal
